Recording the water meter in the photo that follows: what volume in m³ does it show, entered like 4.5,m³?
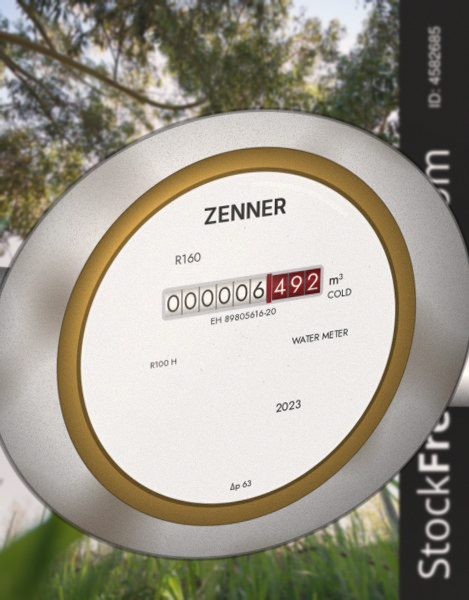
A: 6.492,m³
